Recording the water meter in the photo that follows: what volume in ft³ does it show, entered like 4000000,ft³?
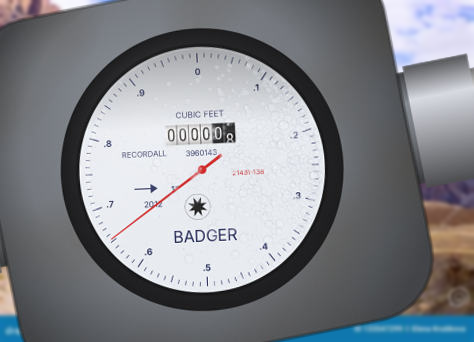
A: 7.65,ft³
